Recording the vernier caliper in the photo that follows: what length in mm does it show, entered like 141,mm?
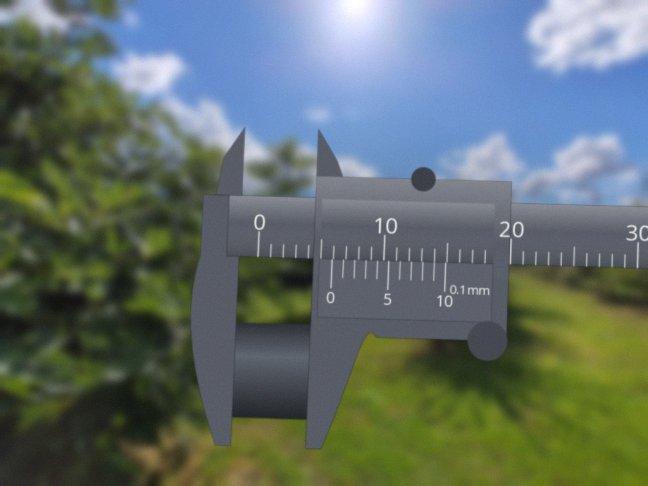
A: 5.9,mm
